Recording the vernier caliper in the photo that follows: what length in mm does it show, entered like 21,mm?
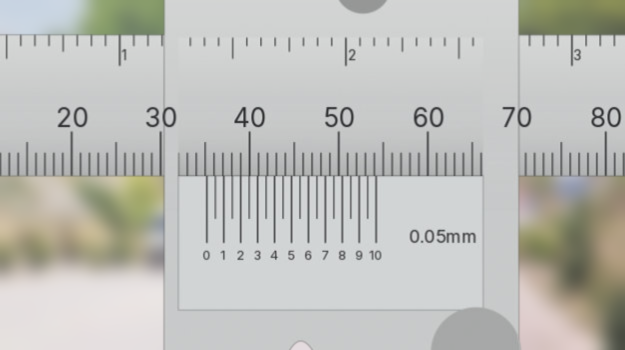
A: 35.2,mm
